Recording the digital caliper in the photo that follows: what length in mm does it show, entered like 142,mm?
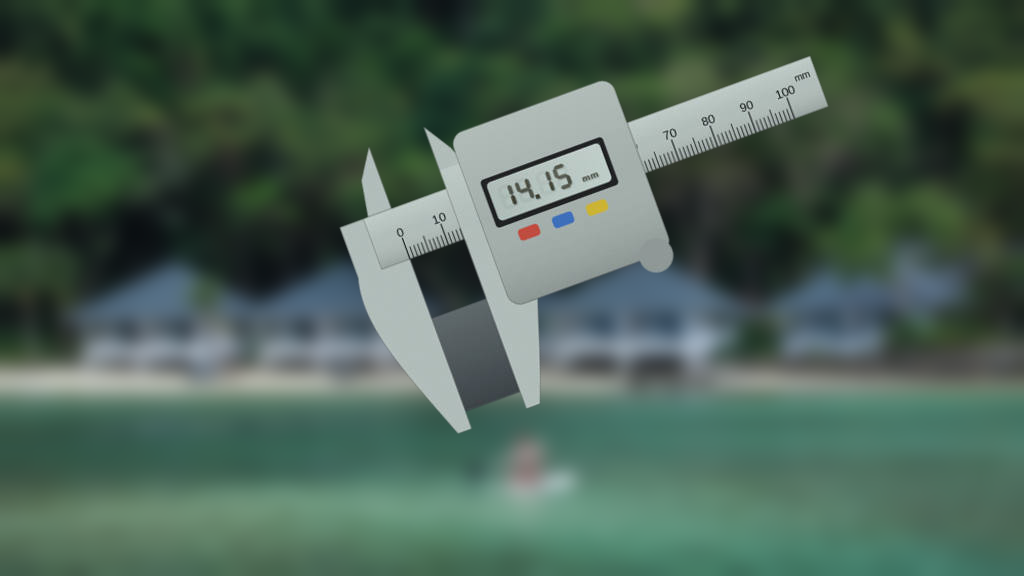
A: 14.15,mm
